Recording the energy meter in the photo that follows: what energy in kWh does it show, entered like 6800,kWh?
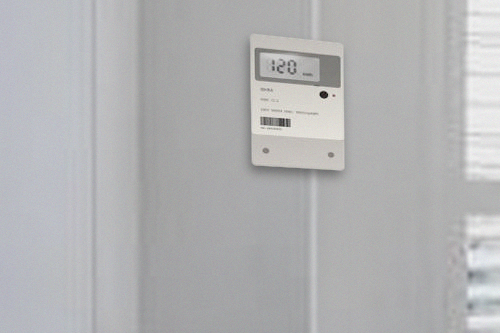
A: 120,kWh
